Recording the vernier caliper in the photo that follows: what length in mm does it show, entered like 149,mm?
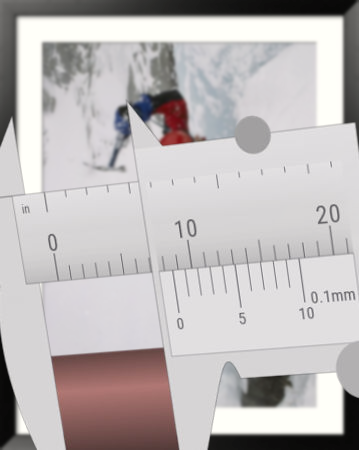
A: 8.6,mm
